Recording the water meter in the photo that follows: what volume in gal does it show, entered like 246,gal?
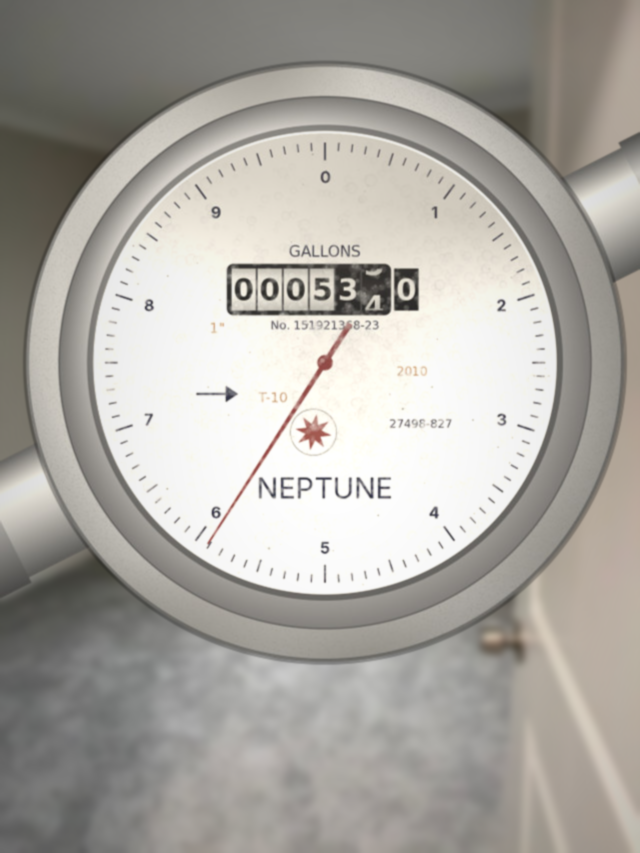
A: 5335.9,gal
